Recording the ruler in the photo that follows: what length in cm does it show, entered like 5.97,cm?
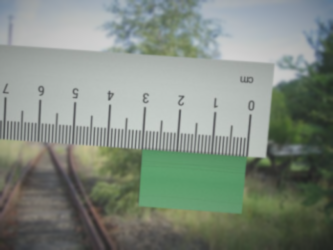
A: 3,cm
